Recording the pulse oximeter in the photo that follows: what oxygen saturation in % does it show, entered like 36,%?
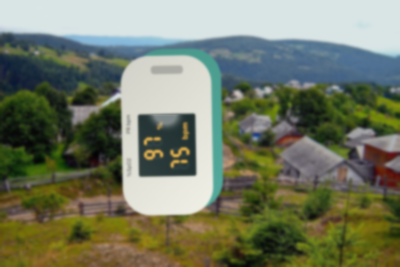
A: 97,%
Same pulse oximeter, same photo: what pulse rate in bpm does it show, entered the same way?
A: 75,bpm
